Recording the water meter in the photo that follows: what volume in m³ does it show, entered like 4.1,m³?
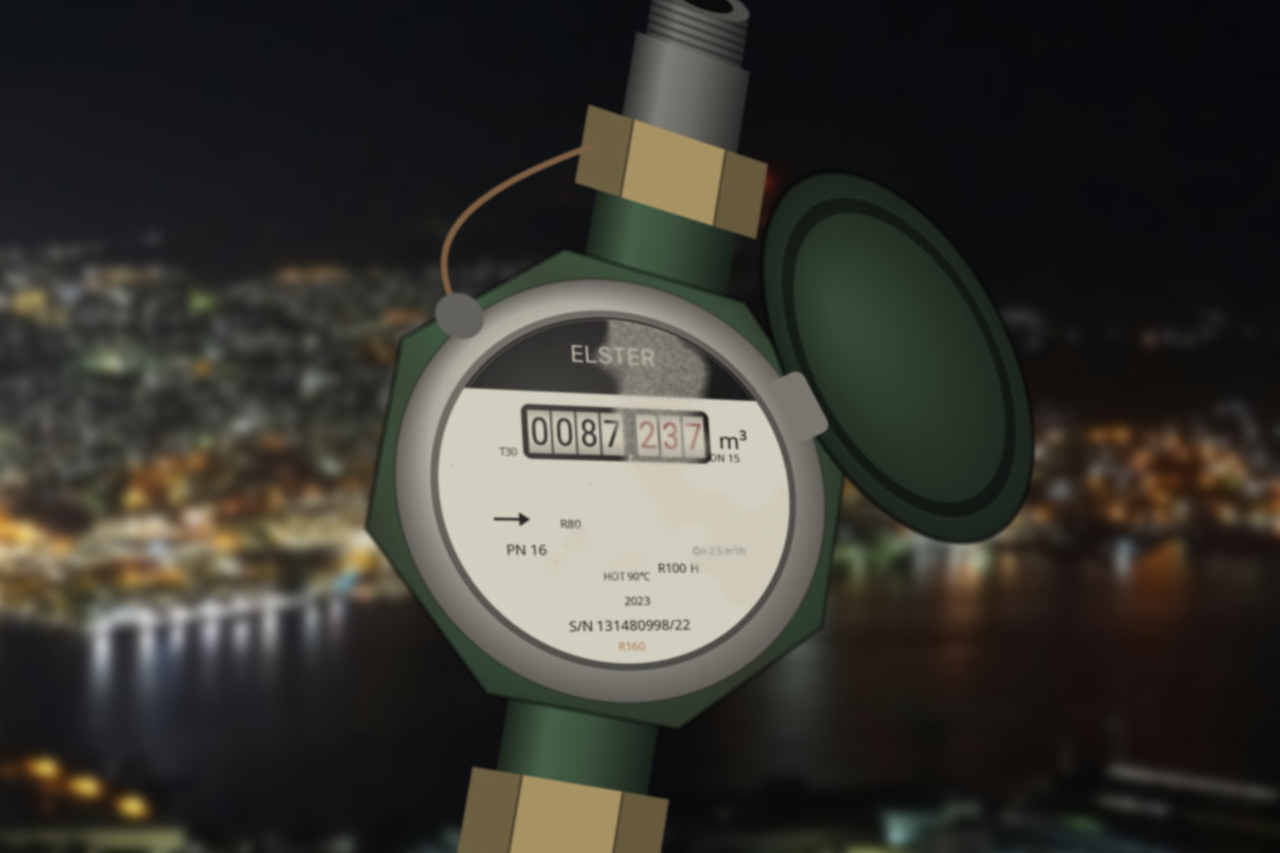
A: 87.237,m³
